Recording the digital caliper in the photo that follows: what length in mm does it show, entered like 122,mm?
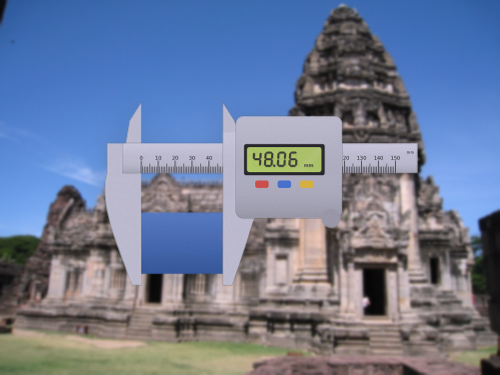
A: 48.06,mm
